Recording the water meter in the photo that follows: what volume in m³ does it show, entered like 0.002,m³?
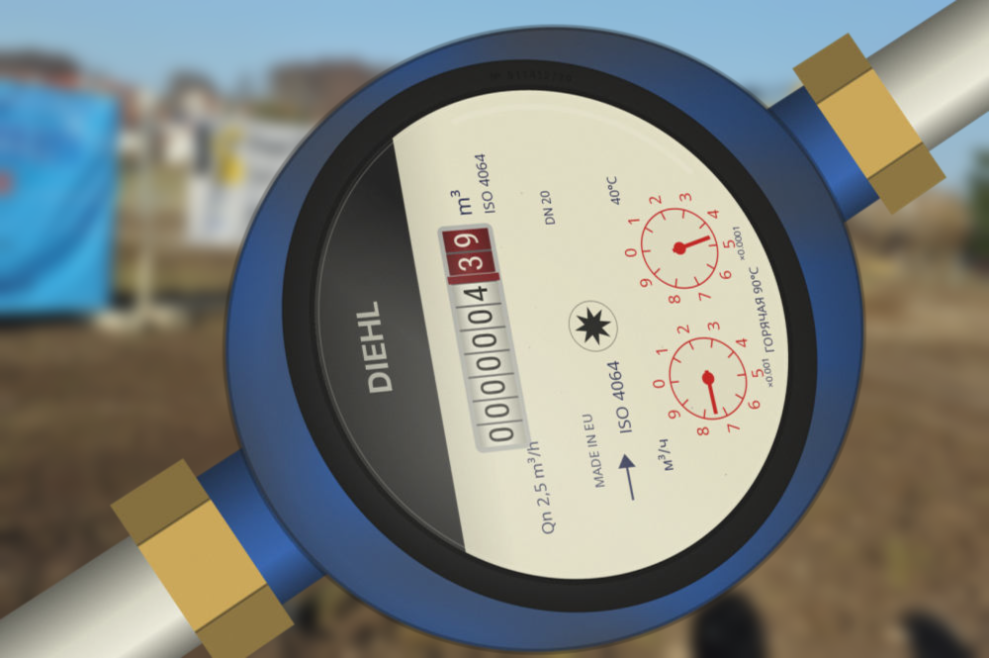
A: 4.3974,m³
